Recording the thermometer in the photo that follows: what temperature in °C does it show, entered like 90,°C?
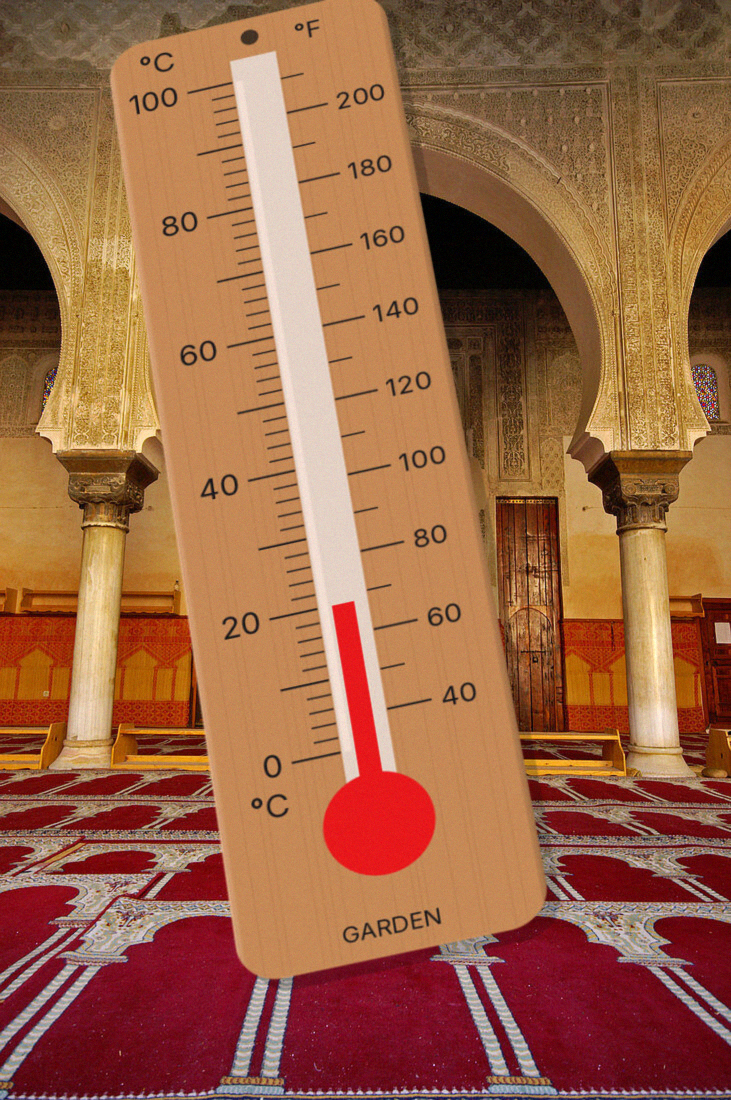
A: 20,°C
